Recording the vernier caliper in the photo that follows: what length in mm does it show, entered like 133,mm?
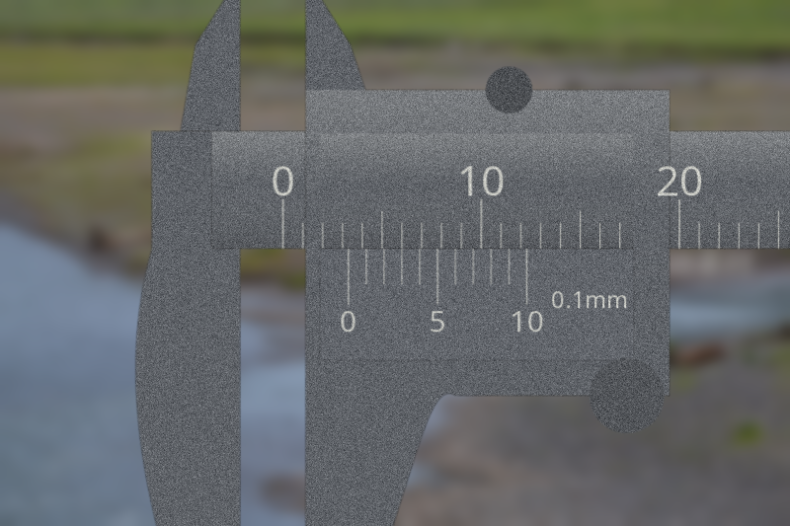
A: 3.3,mm
